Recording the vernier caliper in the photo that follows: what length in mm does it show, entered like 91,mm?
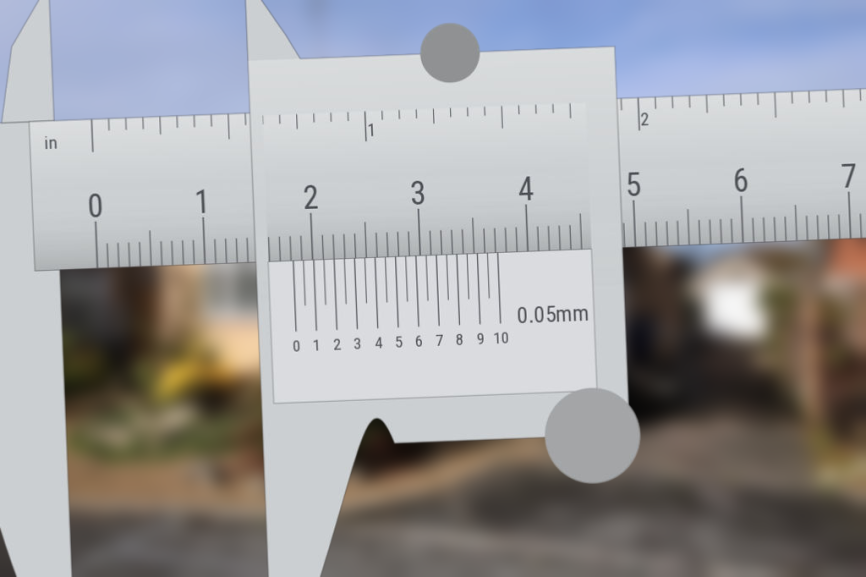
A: 18.2,mm
